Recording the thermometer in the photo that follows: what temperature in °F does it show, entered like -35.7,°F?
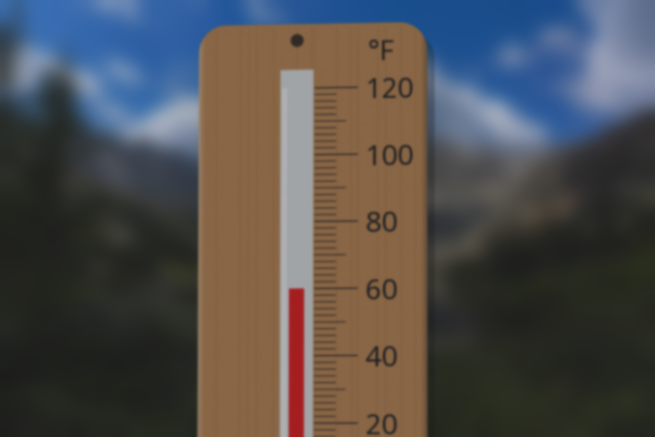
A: 60,°F
